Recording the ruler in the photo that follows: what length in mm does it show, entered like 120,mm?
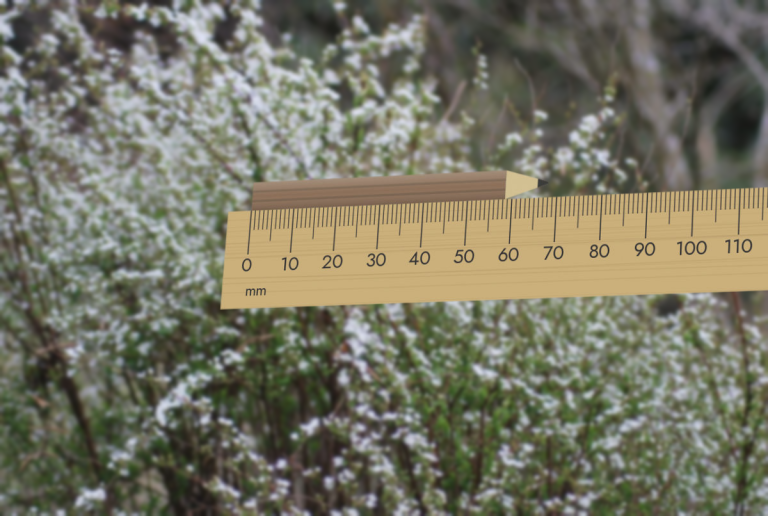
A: 68,mm
